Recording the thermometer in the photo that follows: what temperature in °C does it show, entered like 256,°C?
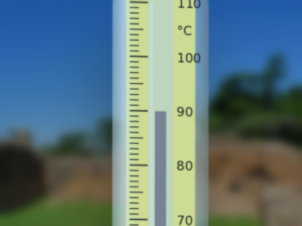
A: 90,°C
